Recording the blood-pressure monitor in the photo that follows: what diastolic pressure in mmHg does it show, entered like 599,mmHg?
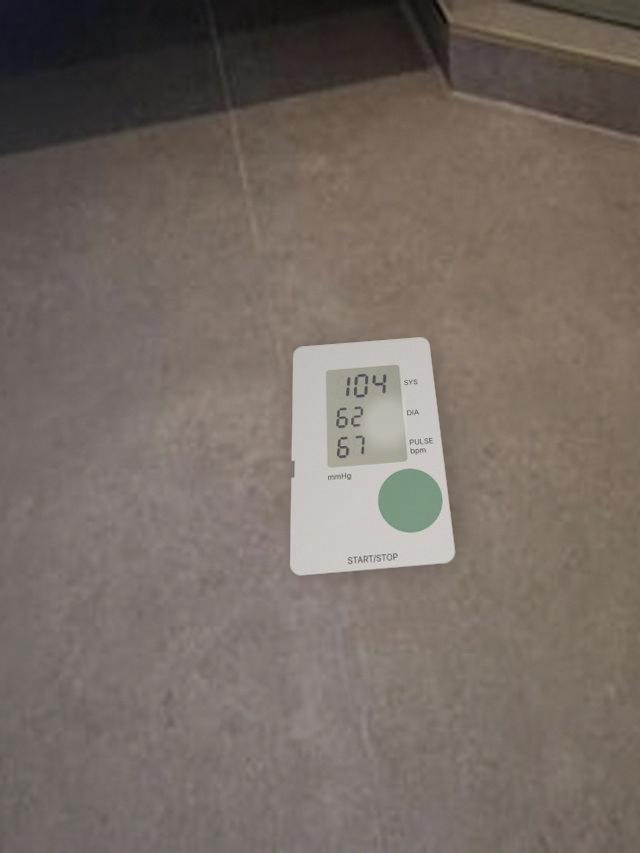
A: 62,mmHg
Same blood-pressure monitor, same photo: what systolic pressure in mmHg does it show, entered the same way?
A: 104,mmHg
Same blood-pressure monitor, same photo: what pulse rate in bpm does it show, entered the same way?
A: 67,bpm
